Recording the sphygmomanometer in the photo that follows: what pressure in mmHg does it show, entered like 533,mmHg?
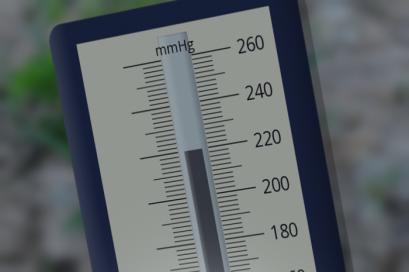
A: 220,mmHg
